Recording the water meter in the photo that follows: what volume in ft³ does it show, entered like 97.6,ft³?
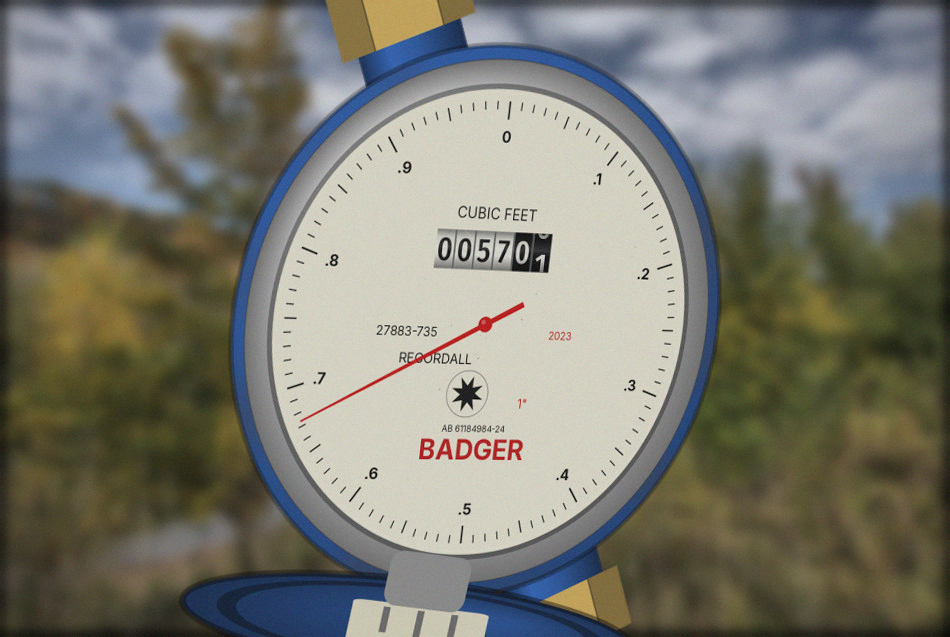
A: 5700.67,ft³
